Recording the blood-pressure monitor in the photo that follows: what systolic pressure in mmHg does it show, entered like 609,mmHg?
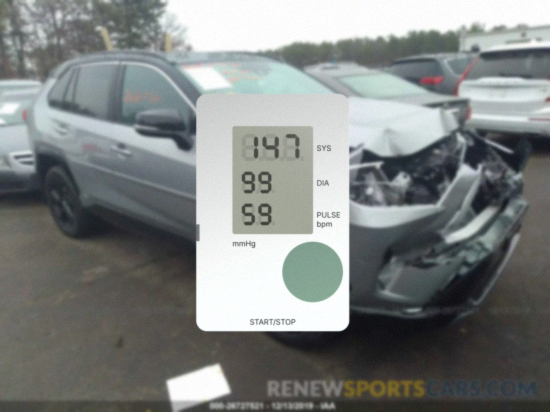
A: 147,mmHg
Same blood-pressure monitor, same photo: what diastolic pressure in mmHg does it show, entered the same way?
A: 99,mmHg
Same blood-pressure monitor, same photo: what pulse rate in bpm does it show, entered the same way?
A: 59,bpm
